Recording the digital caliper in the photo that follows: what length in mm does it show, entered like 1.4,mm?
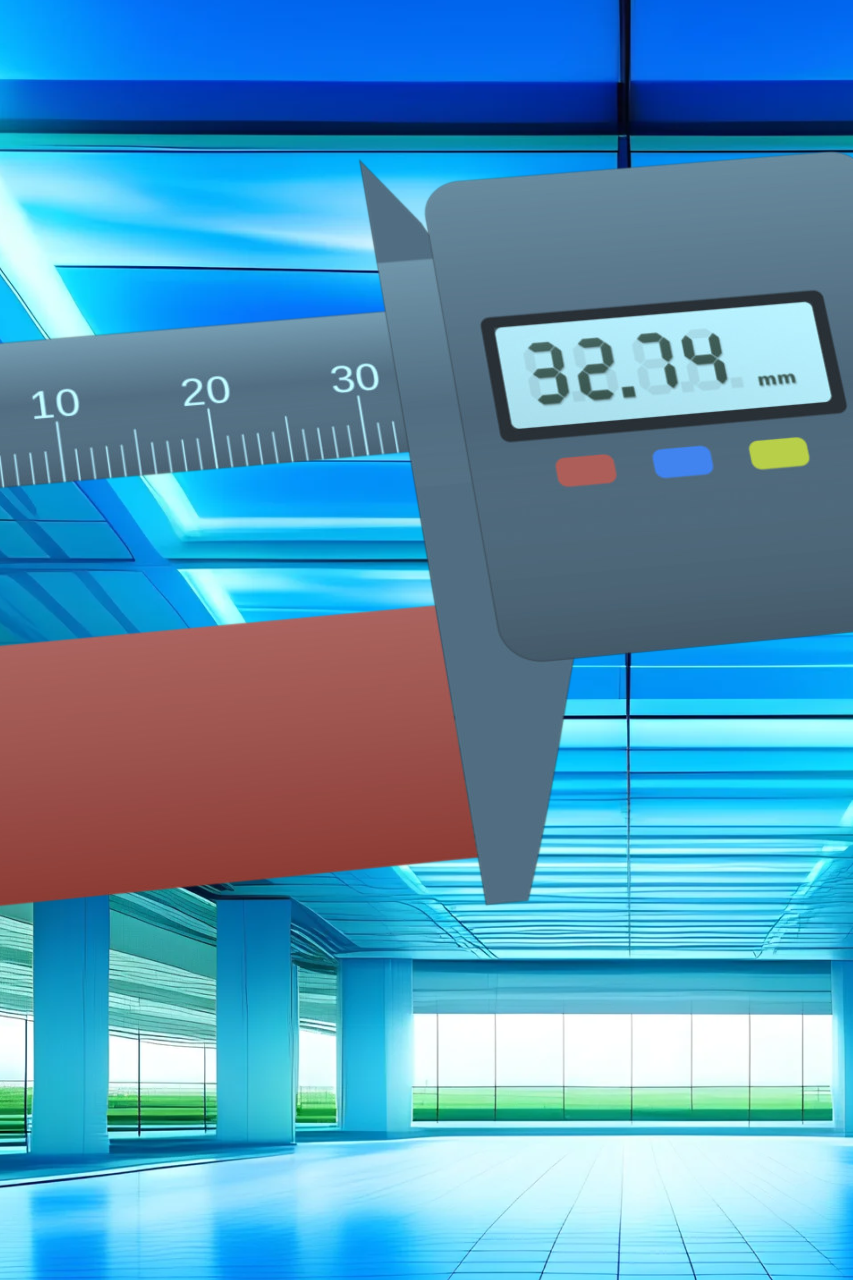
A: 32.74,mm
